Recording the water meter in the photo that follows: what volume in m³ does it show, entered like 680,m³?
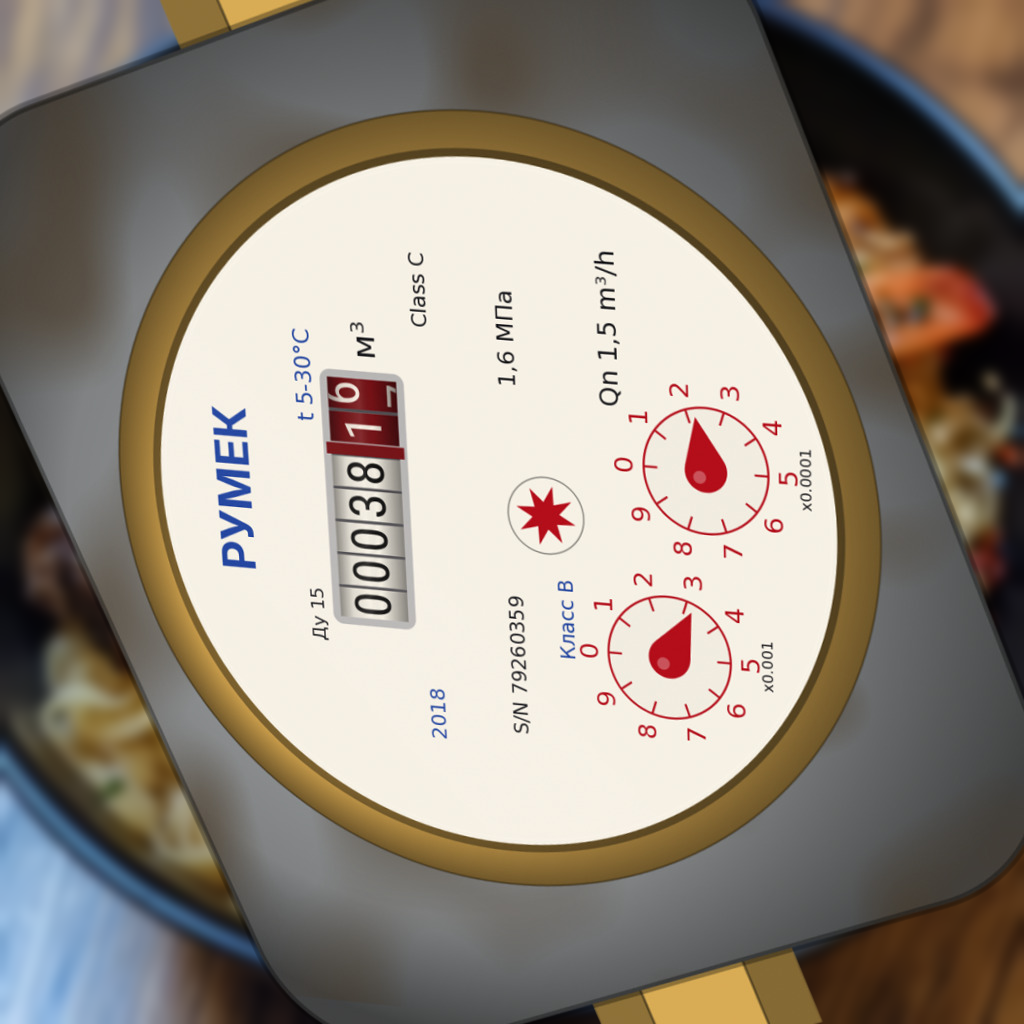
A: 38.1632,m³
